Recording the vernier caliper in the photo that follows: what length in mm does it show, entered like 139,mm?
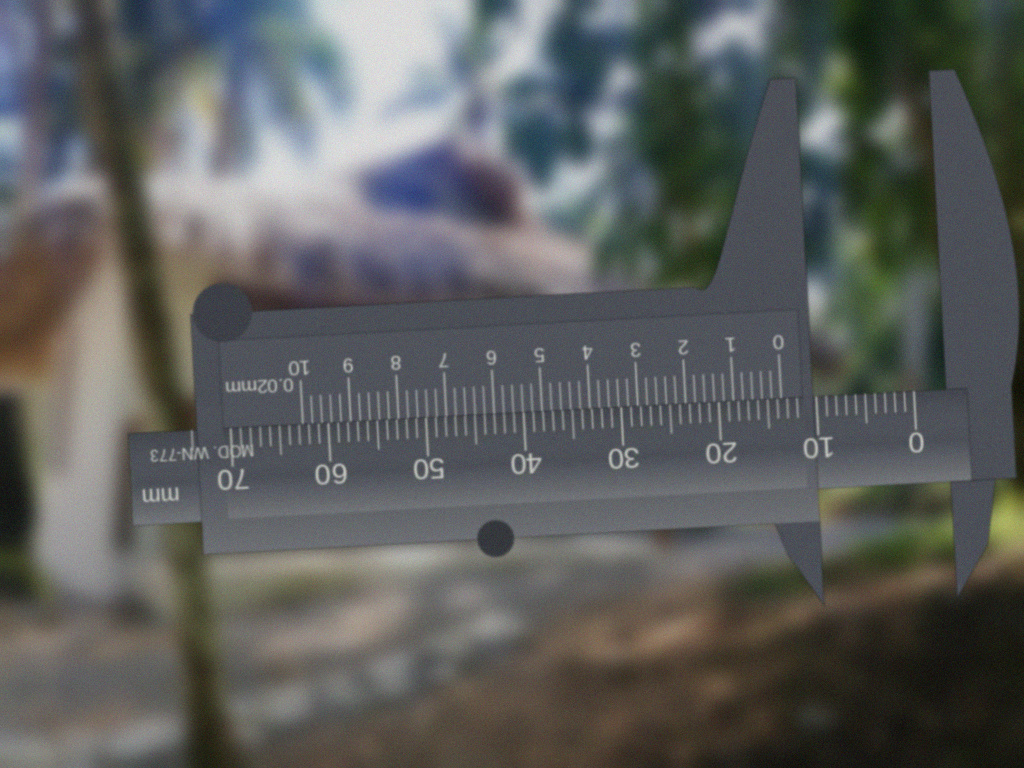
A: 13.6,mm
